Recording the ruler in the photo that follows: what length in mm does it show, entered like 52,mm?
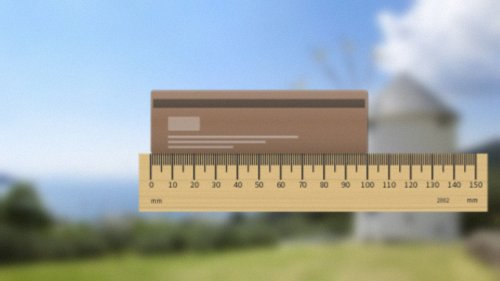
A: 100,mm
